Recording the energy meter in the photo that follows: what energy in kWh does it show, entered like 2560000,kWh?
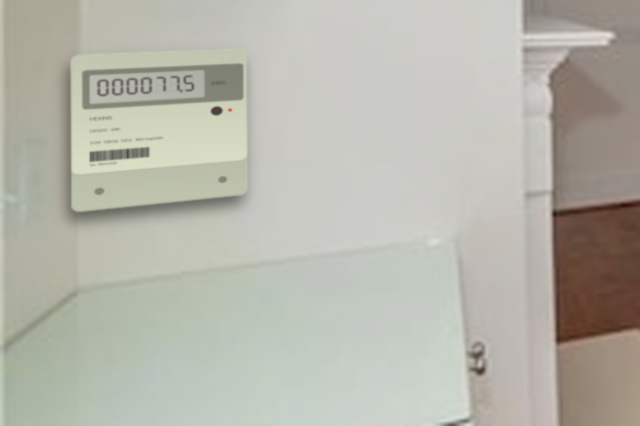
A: 77.5,kWh
